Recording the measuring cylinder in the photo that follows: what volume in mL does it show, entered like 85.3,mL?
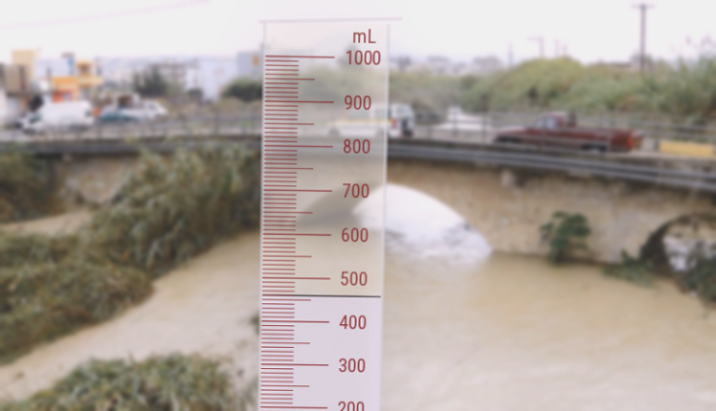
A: 460,mL
